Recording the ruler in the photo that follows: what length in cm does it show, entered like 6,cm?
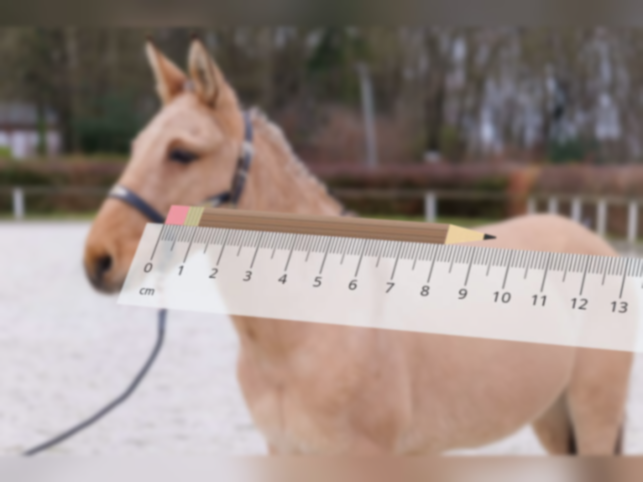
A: 9.5,cm
